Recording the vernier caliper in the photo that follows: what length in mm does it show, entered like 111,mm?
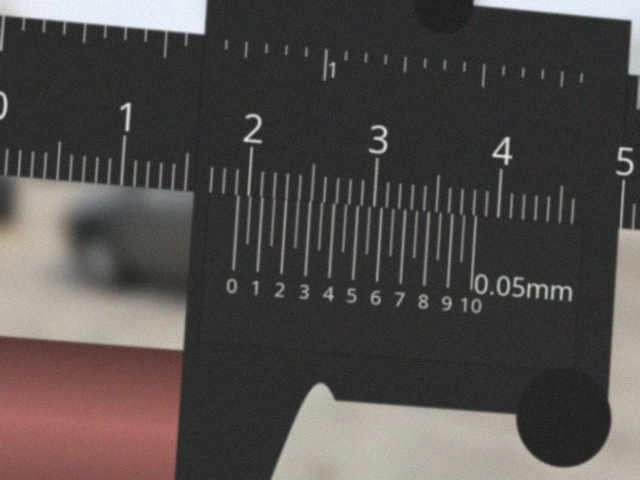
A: 19.2,mm
